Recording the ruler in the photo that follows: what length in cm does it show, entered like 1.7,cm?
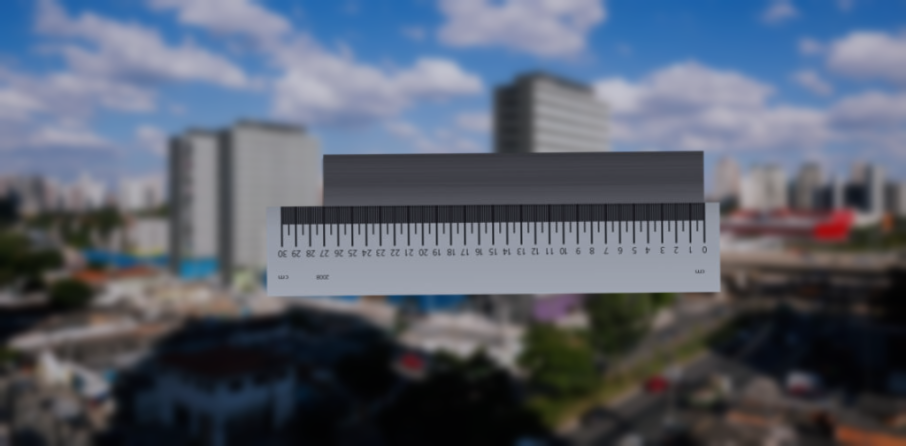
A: 27,cm
